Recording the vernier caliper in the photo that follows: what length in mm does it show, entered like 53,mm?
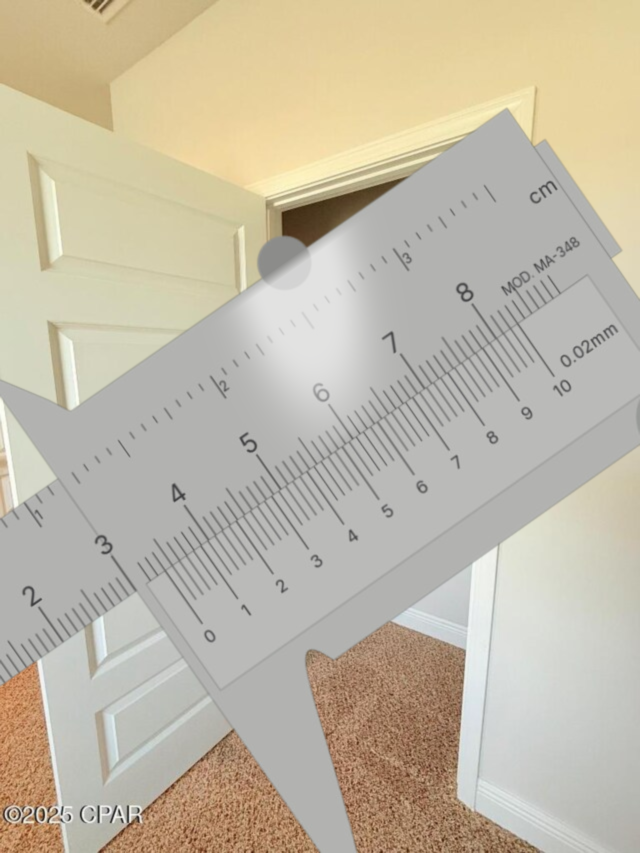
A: 34.0,mm
